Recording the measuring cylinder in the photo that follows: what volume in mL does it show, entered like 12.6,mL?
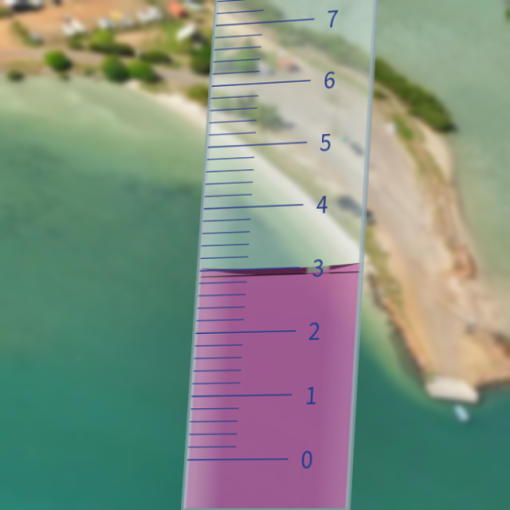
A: 2.9,mL
